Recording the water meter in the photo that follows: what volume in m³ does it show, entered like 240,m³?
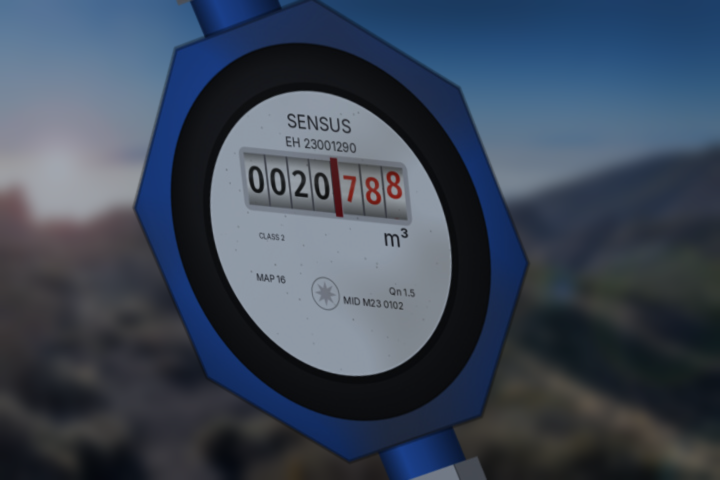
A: 20.788,m³
